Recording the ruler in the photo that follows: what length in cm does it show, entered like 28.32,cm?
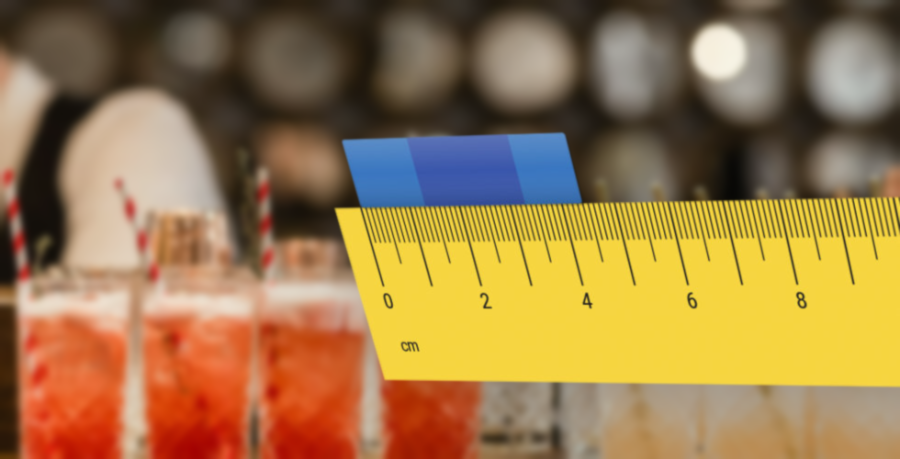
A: 4.4,cm
